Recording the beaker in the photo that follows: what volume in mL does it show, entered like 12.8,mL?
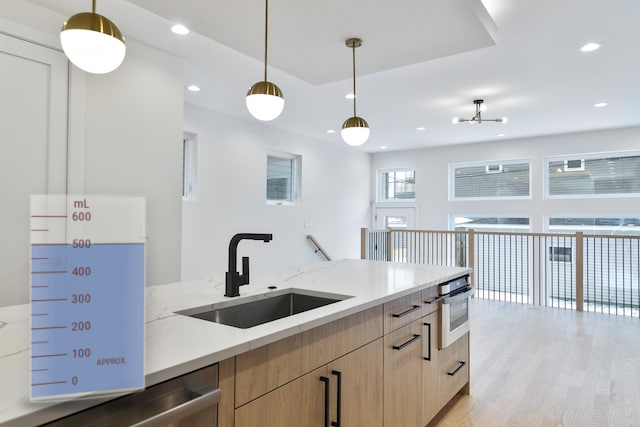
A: 500,mL
